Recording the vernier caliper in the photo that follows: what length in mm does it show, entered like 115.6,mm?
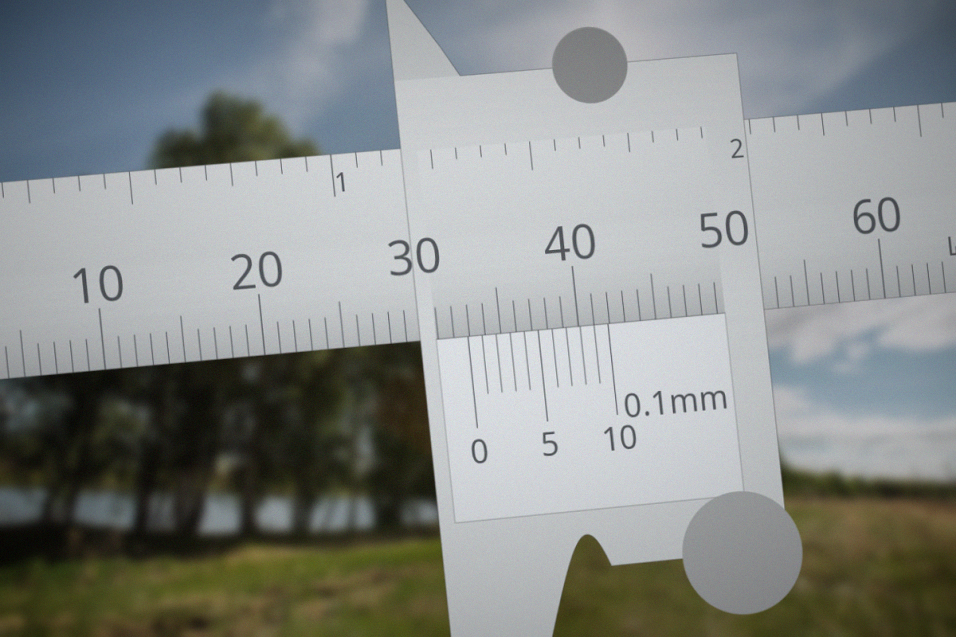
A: 32.9,mm
